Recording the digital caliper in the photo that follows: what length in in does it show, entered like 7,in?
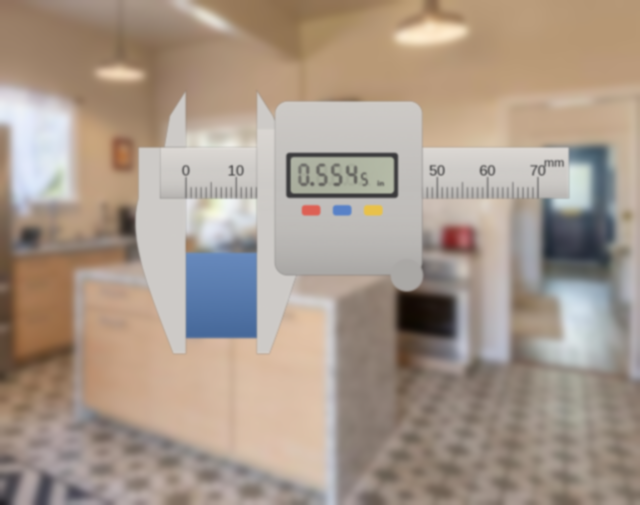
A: 0.5545,in
